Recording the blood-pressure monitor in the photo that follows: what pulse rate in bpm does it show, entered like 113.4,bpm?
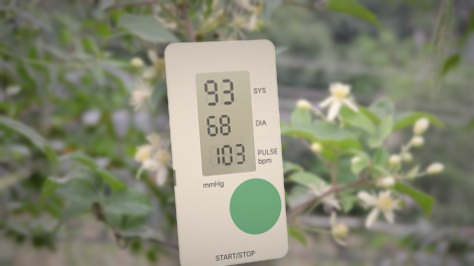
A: 103,bpm
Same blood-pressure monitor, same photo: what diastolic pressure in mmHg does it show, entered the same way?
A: 68,mmHg
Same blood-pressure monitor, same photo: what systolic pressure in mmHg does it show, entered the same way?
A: 93,mmHg
